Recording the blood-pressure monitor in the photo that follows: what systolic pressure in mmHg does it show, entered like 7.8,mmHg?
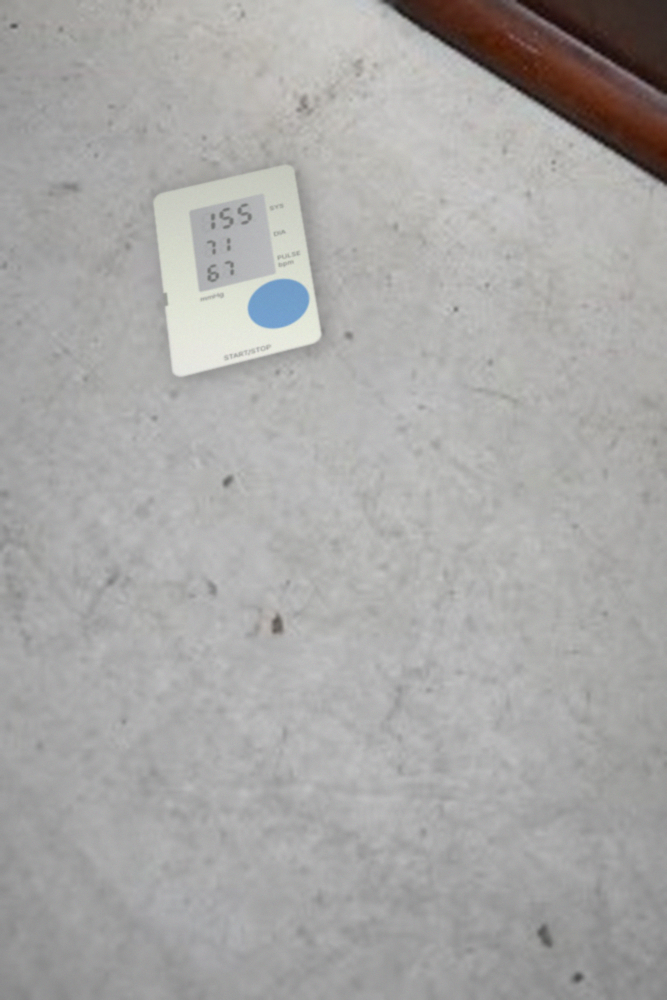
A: 155,mmHg
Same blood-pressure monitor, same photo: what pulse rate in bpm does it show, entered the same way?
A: 67,bpm
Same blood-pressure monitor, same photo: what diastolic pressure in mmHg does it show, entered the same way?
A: 71,mmHg
